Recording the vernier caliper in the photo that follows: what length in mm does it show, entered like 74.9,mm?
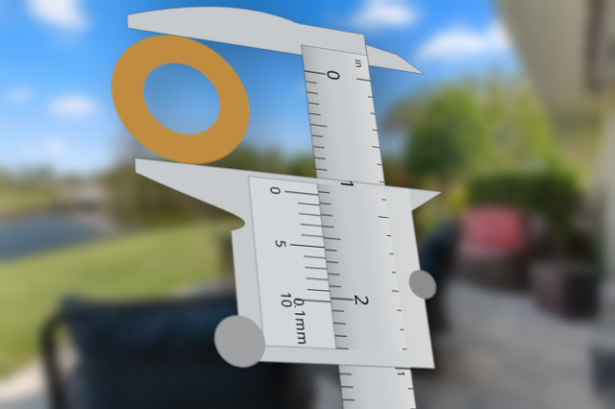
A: 11.3,mm
